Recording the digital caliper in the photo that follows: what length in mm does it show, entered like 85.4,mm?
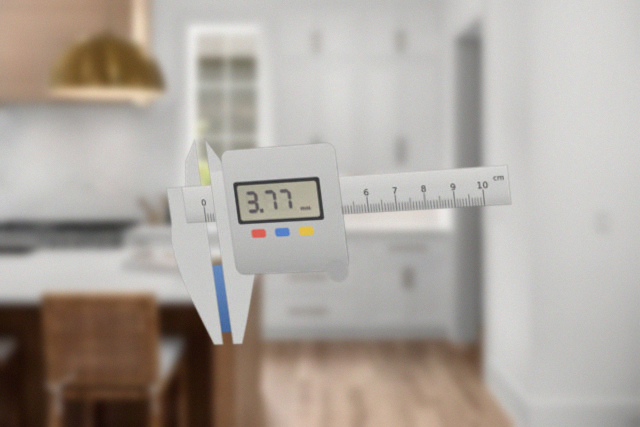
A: 3.77,mm
